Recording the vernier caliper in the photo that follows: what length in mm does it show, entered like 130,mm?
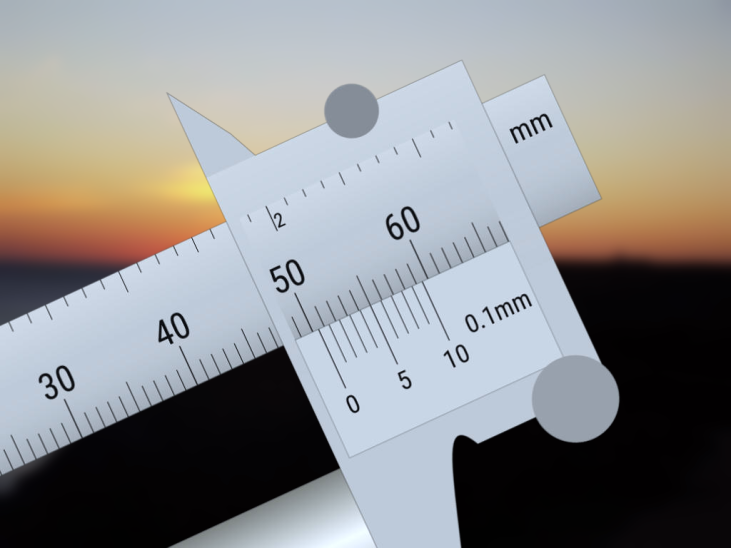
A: 50.5,mm
